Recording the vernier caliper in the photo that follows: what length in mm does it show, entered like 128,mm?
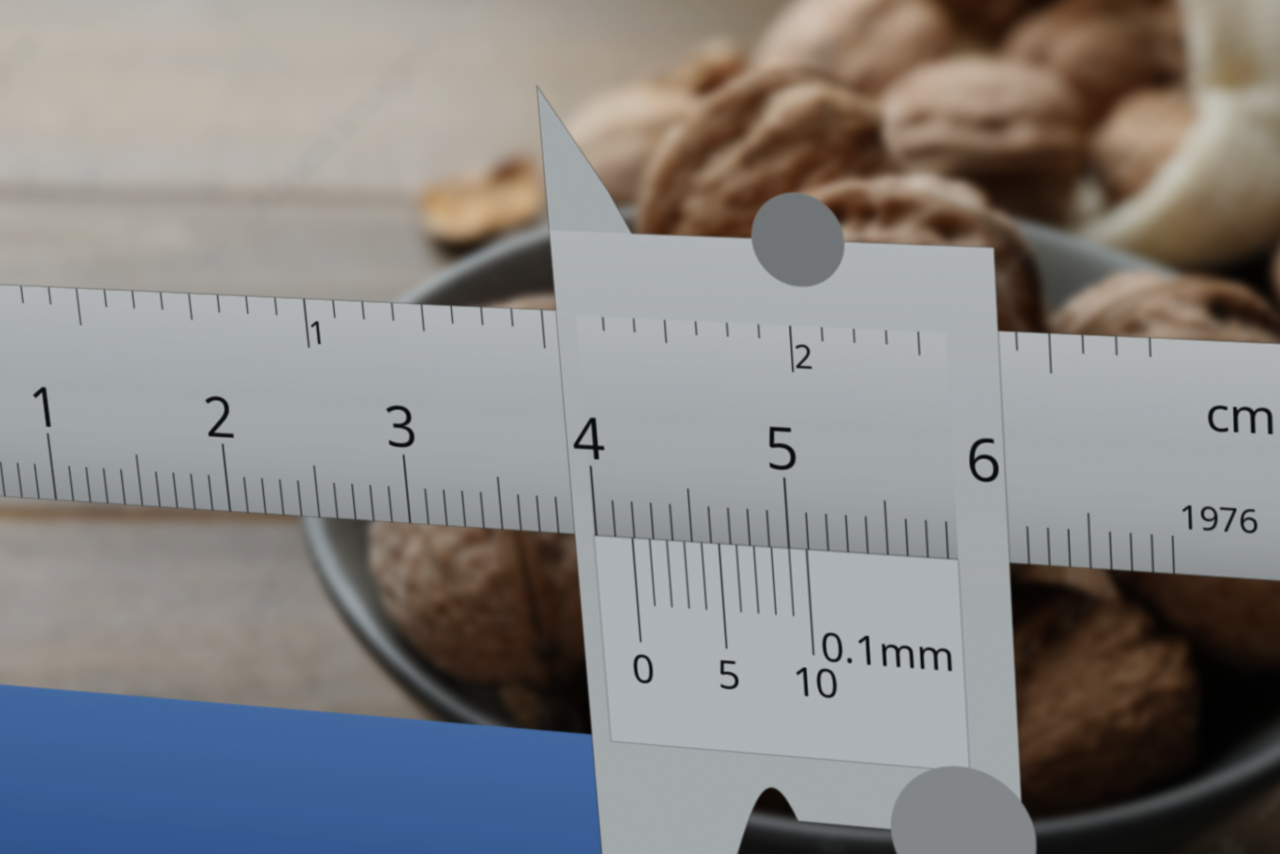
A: 41.9,mm
